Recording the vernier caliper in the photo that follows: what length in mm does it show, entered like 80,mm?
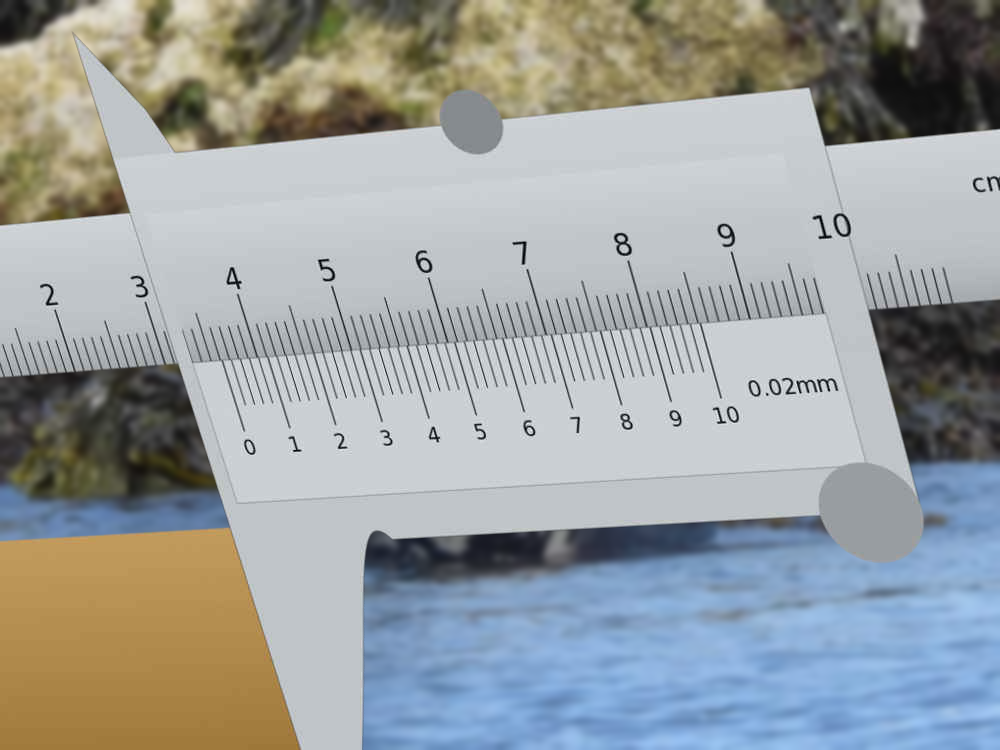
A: 36.2,mm
